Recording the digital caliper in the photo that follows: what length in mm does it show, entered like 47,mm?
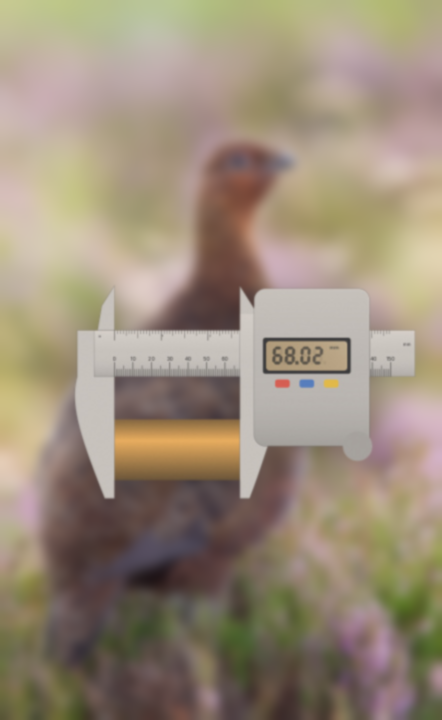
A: 68.02,mm
